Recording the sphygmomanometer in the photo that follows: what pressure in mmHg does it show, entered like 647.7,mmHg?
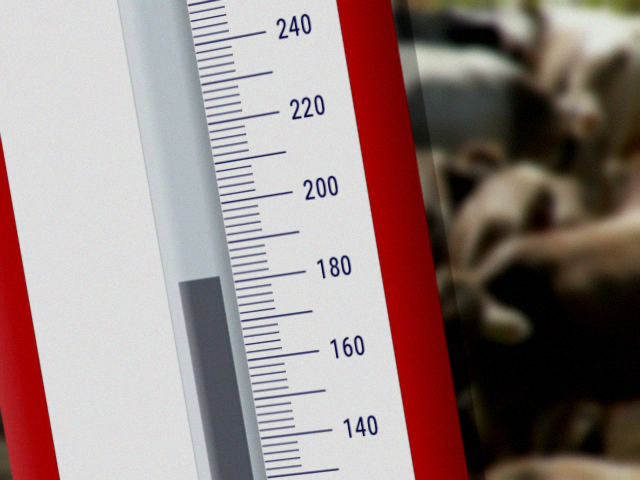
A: 182,mmHg
